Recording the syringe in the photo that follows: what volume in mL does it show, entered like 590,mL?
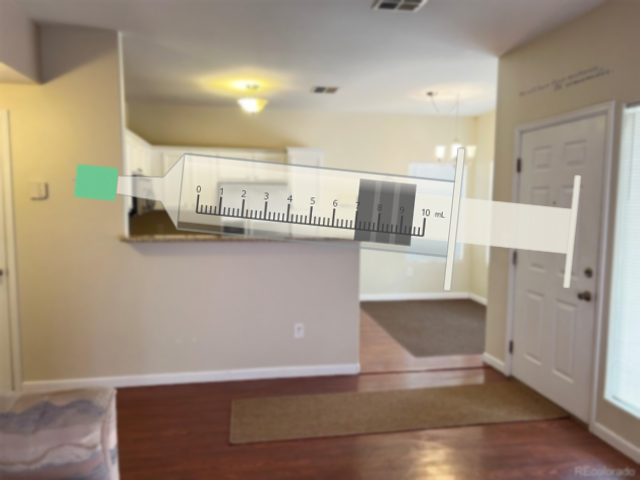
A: 7,mL
